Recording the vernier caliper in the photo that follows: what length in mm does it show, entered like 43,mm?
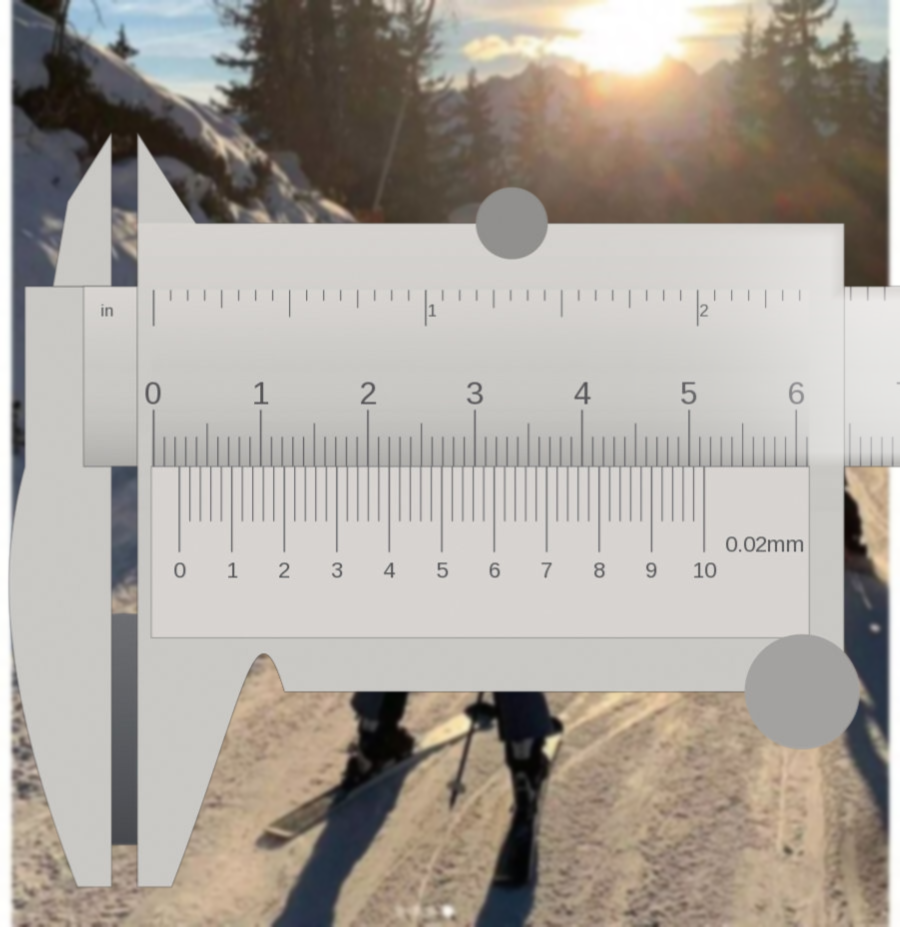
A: 2.4,mm
